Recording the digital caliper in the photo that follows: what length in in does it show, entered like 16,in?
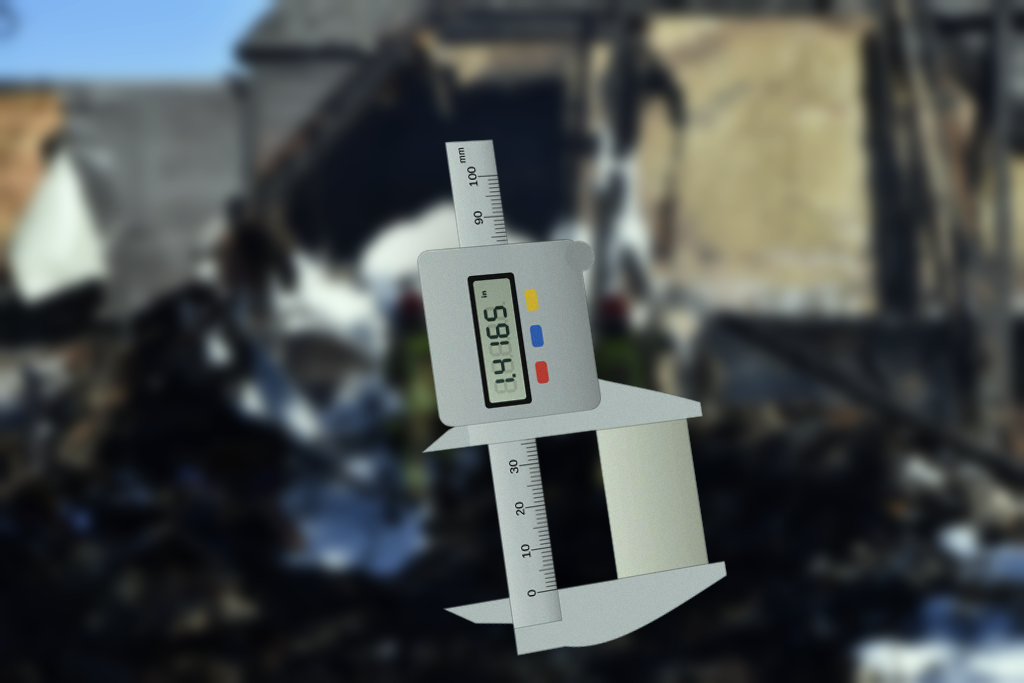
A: 1.4165,in
